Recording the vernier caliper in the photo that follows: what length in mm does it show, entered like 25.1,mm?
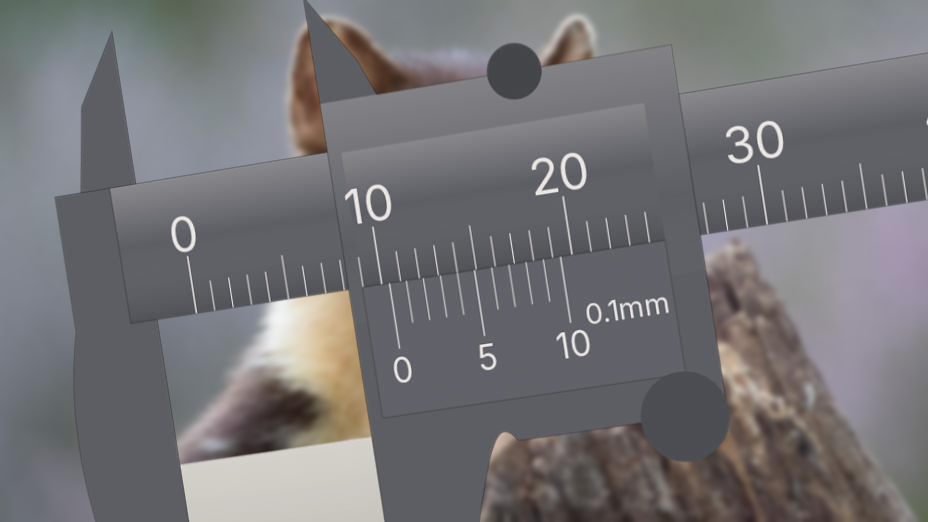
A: 10.4,mm
